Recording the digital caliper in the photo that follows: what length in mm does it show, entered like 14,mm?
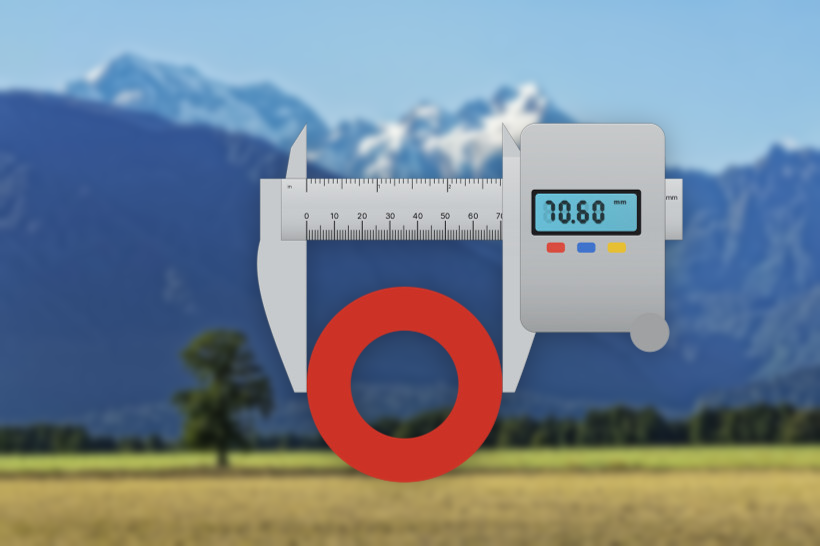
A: 70.60,mm
